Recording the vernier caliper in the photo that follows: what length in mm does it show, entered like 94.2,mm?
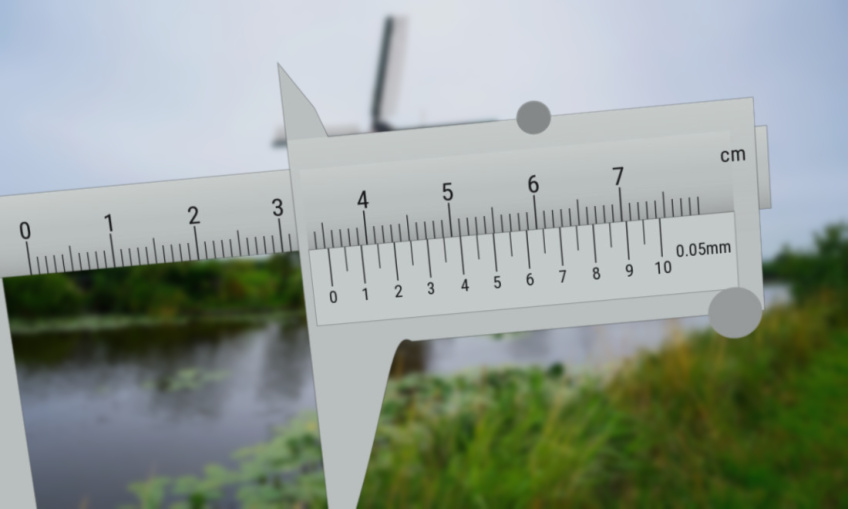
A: 35.4,mm
